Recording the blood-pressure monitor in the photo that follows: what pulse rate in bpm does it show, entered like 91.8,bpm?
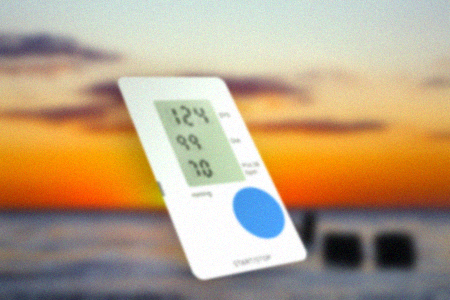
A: 70,bpm
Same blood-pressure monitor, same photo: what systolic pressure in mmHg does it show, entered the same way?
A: 124,mmHg
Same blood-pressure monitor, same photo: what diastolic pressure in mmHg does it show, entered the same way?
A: 99,mmHg
